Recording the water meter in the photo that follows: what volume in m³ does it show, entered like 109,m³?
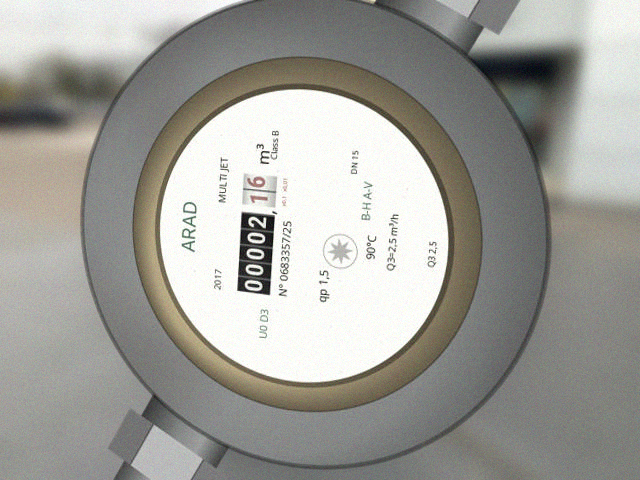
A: 2.16,m³
